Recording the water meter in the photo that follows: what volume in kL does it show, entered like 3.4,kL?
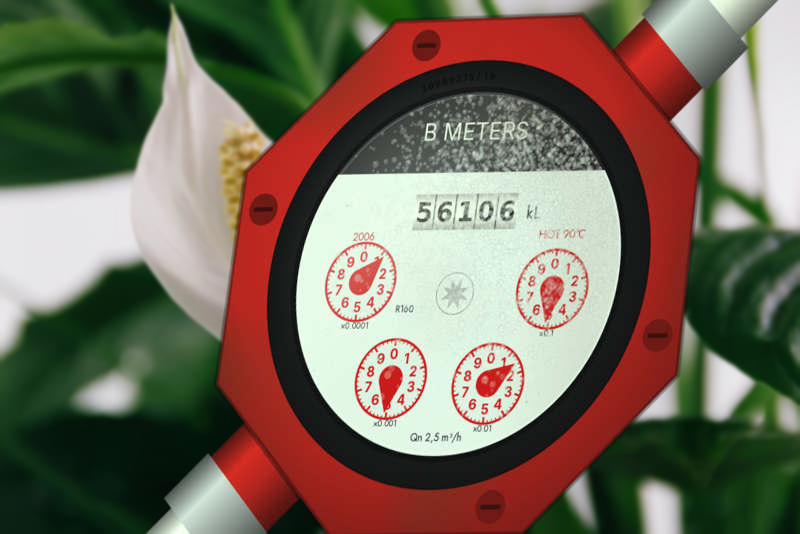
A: 56106.5151,kL
